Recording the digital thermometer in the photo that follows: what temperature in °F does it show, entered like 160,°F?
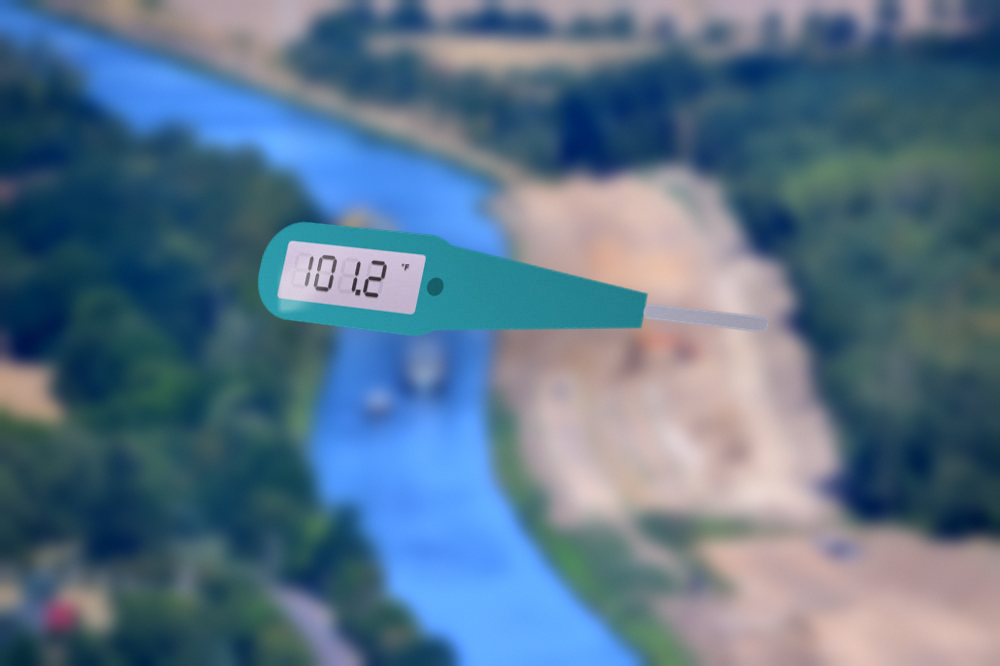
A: 101.2,°F
